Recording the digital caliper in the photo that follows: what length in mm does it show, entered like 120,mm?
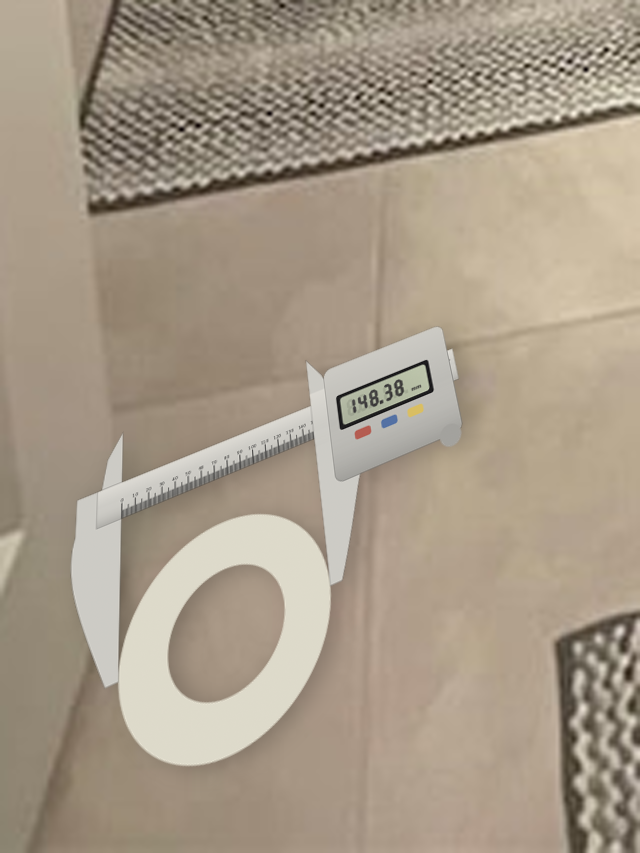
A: 148.38,mm
